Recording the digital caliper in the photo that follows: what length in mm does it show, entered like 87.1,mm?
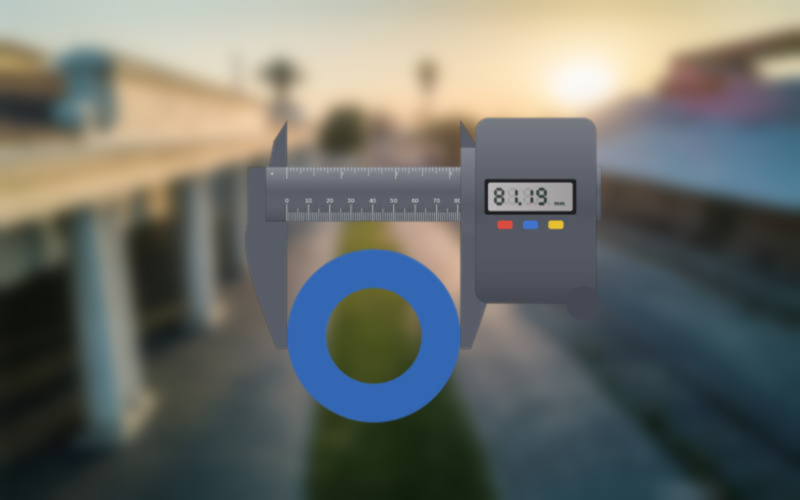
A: 81.19,mm
